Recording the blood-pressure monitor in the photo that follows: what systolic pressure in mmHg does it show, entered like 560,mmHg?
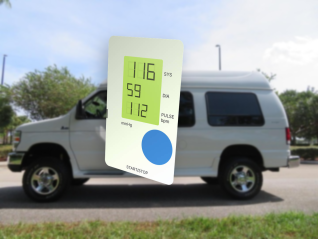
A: 116,mmHg
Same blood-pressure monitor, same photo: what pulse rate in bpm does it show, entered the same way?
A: 112,bpm
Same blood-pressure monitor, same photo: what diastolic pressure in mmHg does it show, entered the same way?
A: 59,mmHg
